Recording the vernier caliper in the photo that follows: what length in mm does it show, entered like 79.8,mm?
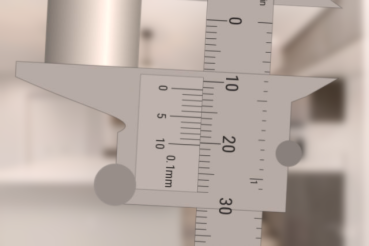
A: 11.4,mm
